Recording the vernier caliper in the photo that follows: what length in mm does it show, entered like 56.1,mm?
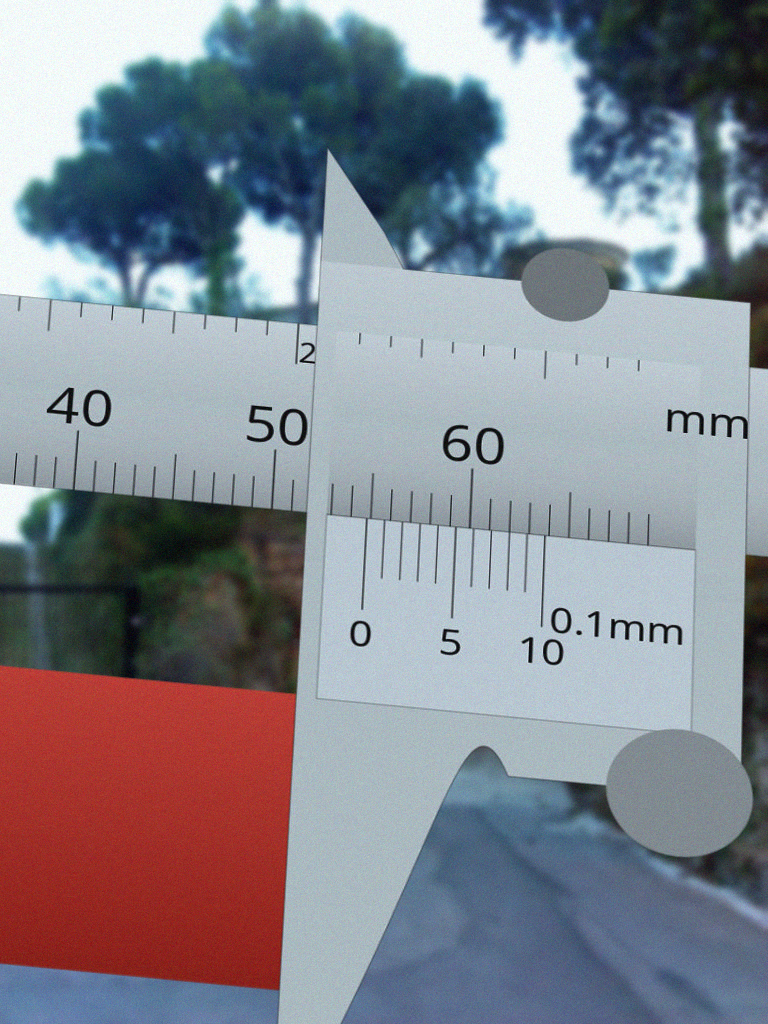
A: 54.8,mm
